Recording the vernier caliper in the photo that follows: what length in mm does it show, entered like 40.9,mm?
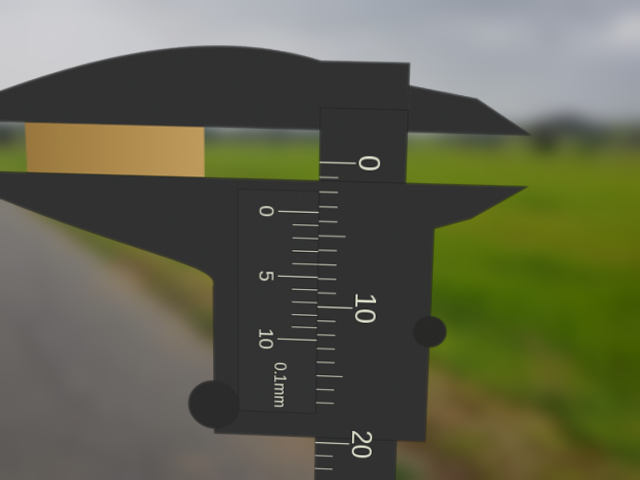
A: 3.4,mm
